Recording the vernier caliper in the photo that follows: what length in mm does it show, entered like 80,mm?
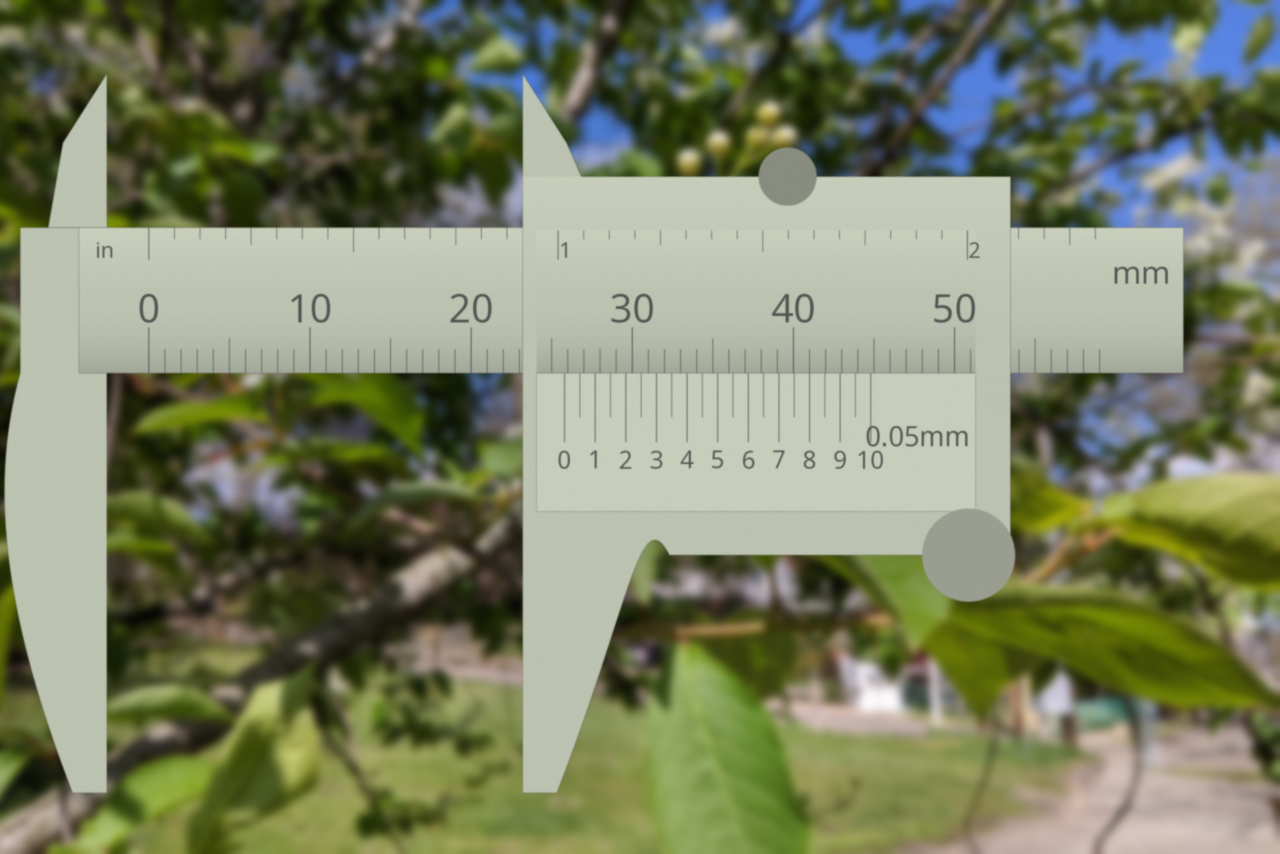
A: 25.8,mm
